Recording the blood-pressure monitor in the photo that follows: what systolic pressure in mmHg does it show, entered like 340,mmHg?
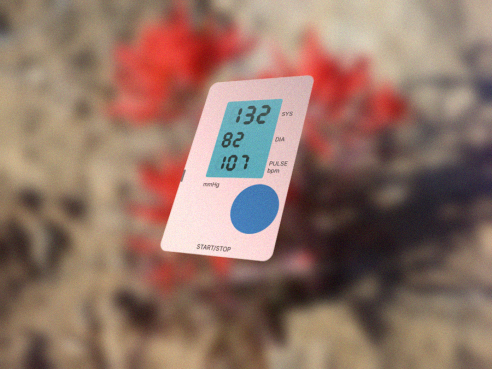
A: 132,mmHg
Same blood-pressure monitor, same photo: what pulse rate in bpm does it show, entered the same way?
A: 107,bpm
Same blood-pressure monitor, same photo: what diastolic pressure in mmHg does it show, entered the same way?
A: 82,mmHg
